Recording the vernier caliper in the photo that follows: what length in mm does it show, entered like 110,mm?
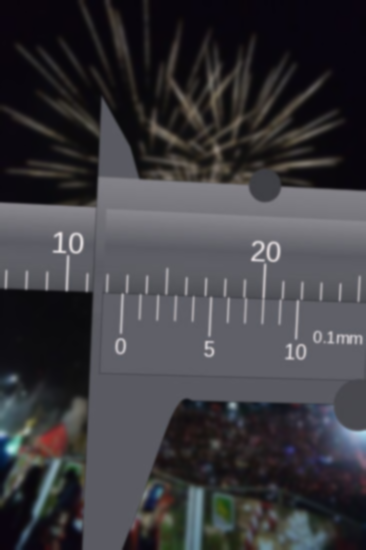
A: 12.8,mm
